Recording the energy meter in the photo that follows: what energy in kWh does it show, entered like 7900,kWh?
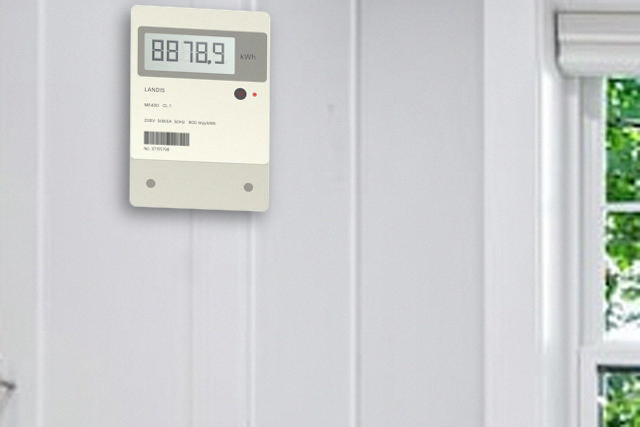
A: 8878.9,kWh
